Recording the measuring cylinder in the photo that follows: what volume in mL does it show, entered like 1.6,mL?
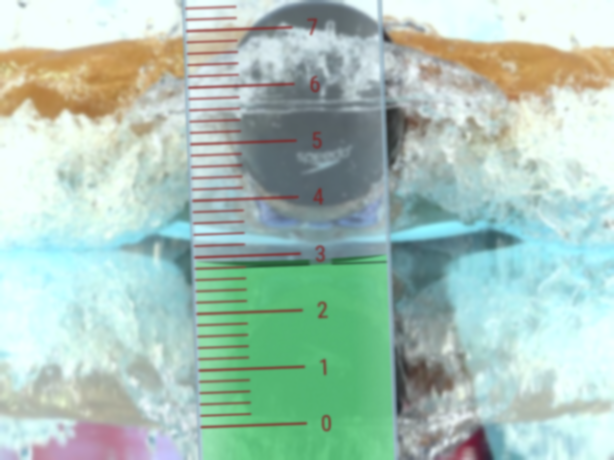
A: 2.8,mL
